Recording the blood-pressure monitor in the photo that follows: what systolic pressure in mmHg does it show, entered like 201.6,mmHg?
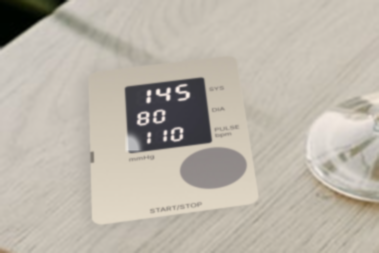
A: 145,mmHg
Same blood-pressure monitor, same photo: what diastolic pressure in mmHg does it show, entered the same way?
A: 80,mmHg
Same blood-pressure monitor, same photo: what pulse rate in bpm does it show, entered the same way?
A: 110,bpm
